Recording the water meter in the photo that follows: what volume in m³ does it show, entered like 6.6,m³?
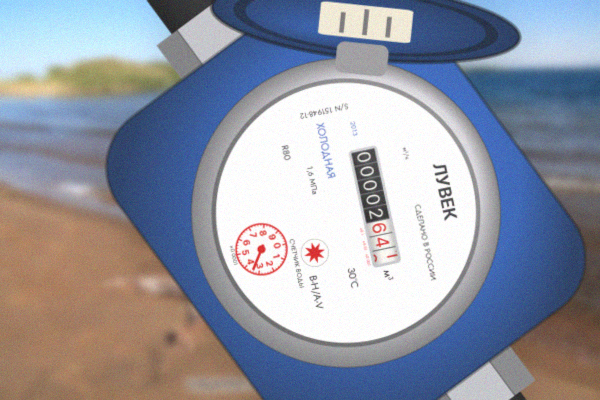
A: 2.6413,m³
